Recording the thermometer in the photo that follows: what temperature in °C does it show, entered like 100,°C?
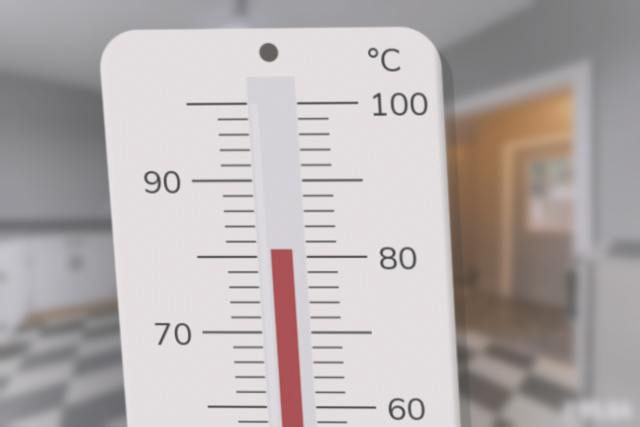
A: 81,°C
